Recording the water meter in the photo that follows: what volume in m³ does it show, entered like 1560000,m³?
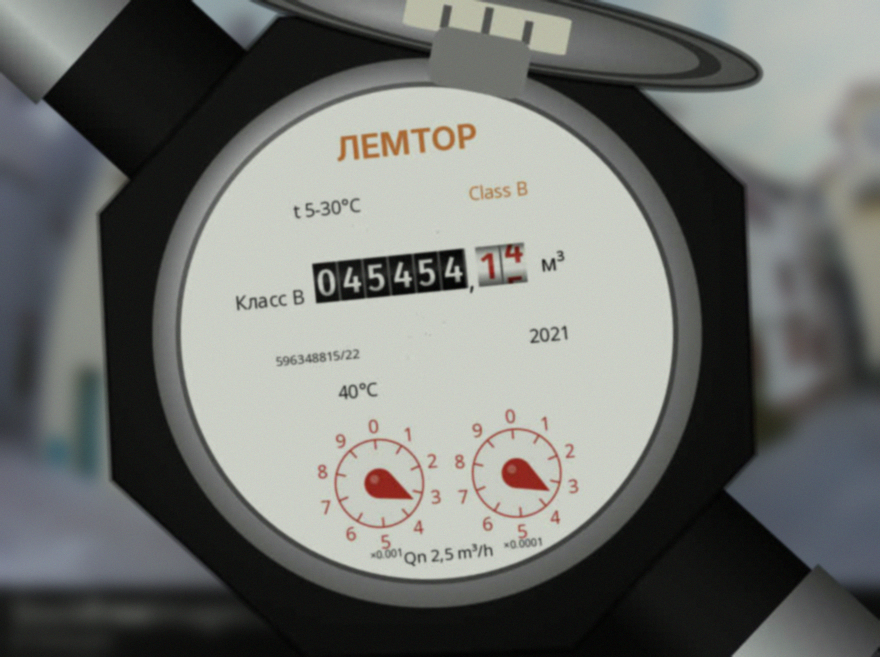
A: 45454.1433,m³
